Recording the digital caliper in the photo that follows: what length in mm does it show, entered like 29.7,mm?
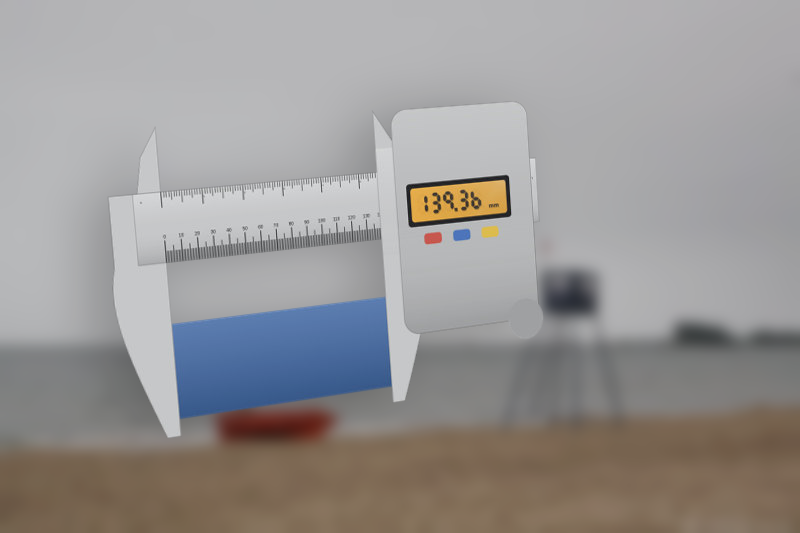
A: 139.36,mm
